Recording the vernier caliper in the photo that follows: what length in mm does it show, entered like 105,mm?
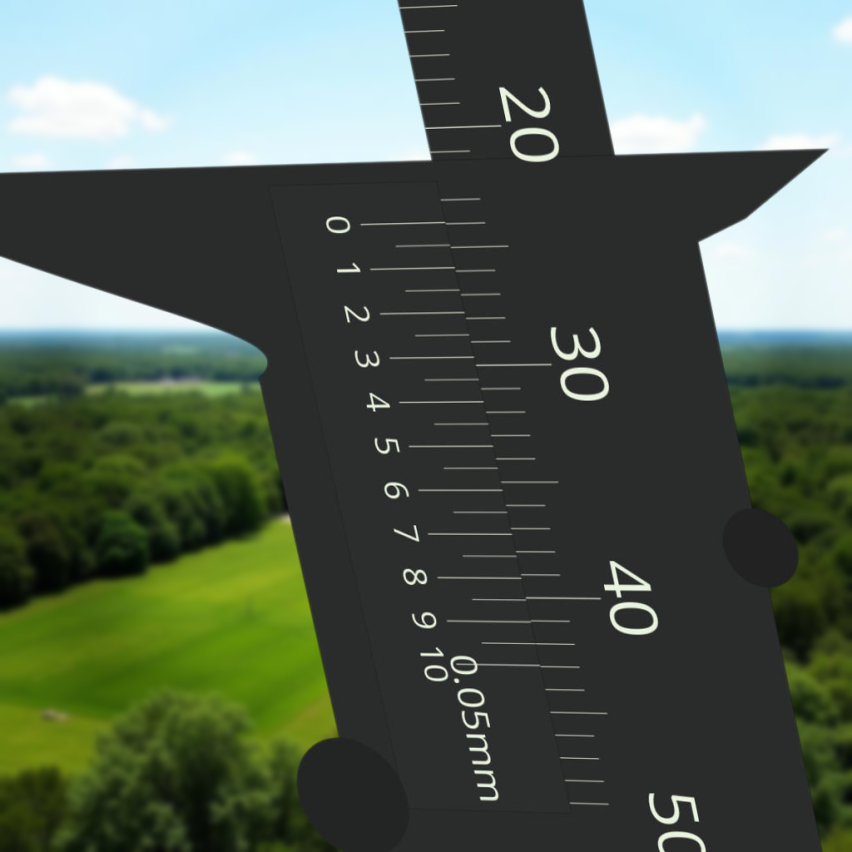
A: 23.95,mm
